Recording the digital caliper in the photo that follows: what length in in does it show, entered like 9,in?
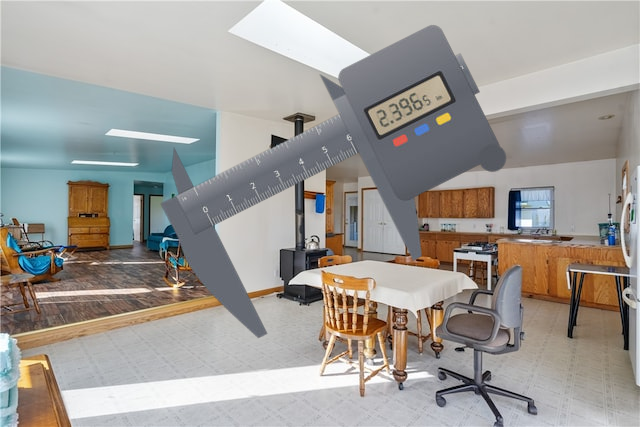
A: 2.3965,in
